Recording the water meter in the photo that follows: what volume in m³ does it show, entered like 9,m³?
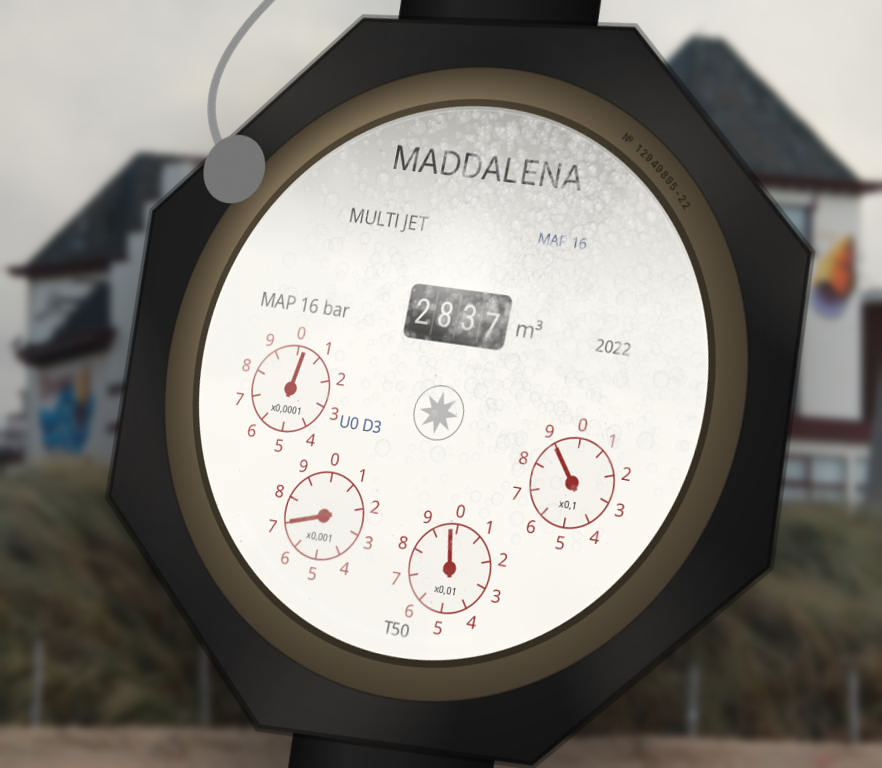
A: 2836.8970,m³
